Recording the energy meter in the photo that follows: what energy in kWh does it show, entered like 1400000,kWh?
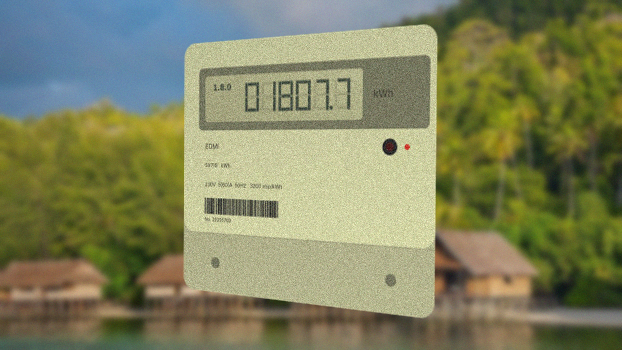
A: 1807.7,kWh
